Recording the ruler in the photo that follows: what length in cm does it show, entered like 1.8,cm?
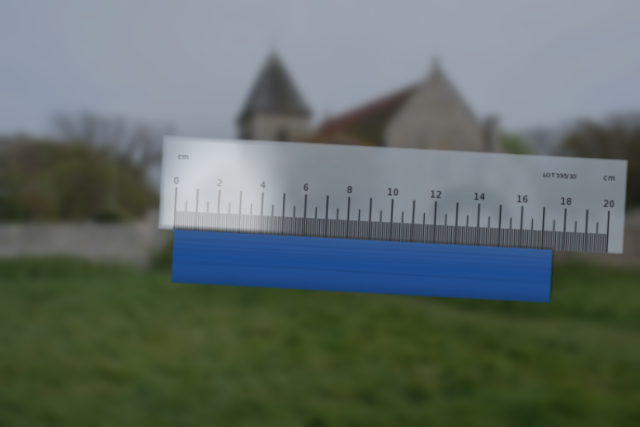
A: 17.5,cm
